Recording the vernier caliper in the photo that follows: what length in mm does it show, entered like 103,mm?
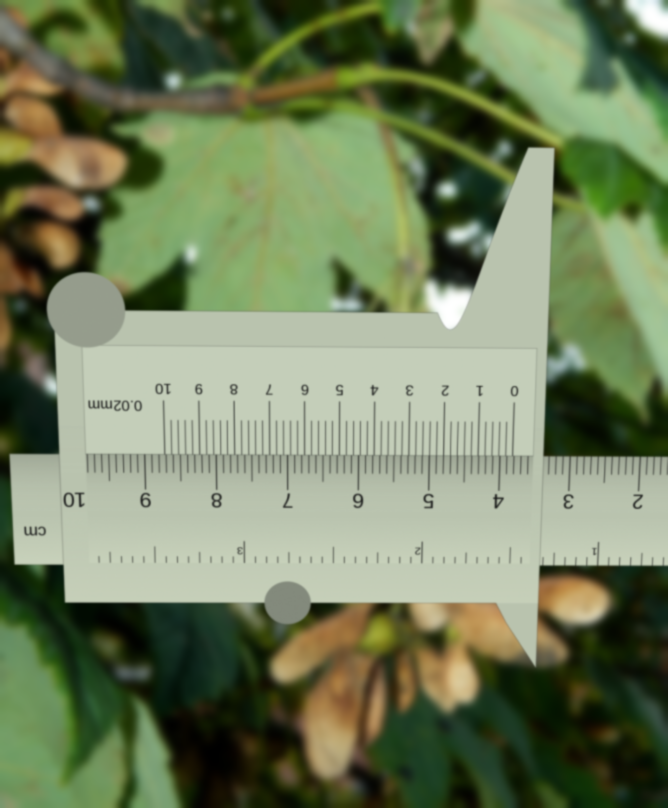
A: 38.2,mm
